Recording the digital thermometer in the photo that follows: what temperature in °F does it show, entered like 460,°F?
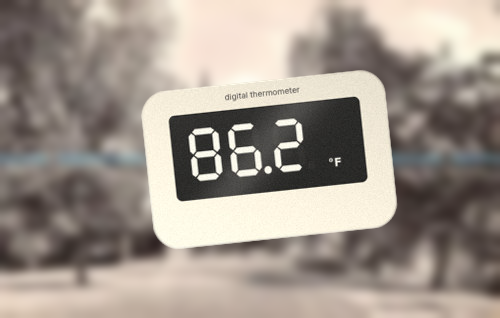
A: 86.2,°F
